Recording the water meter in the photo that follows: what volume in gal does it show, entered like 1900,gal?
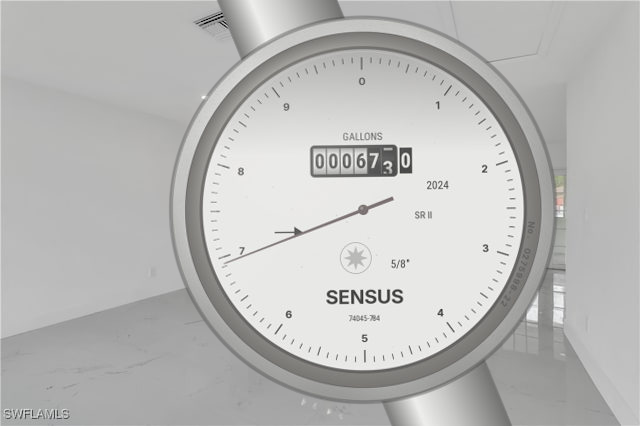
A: 6726.9,gal
